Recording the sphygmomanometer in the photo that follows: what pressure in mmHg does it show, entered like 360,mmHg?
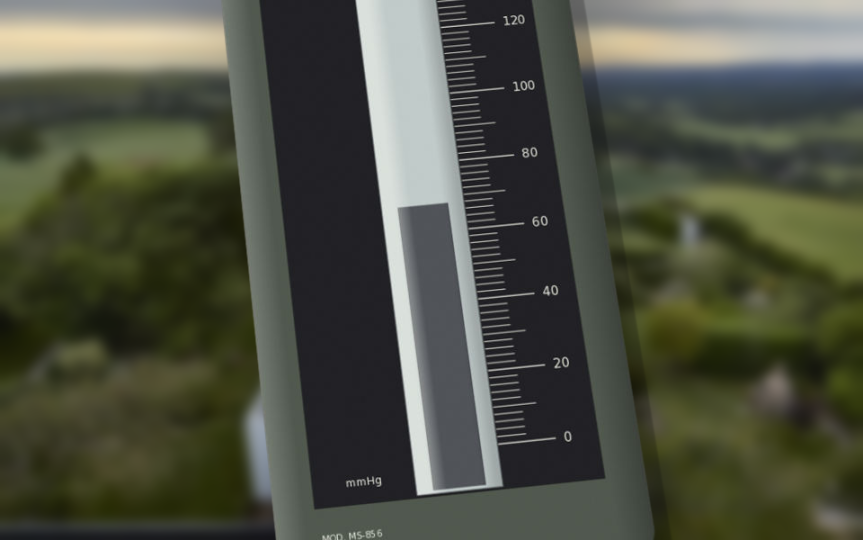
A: 68,mmHg
